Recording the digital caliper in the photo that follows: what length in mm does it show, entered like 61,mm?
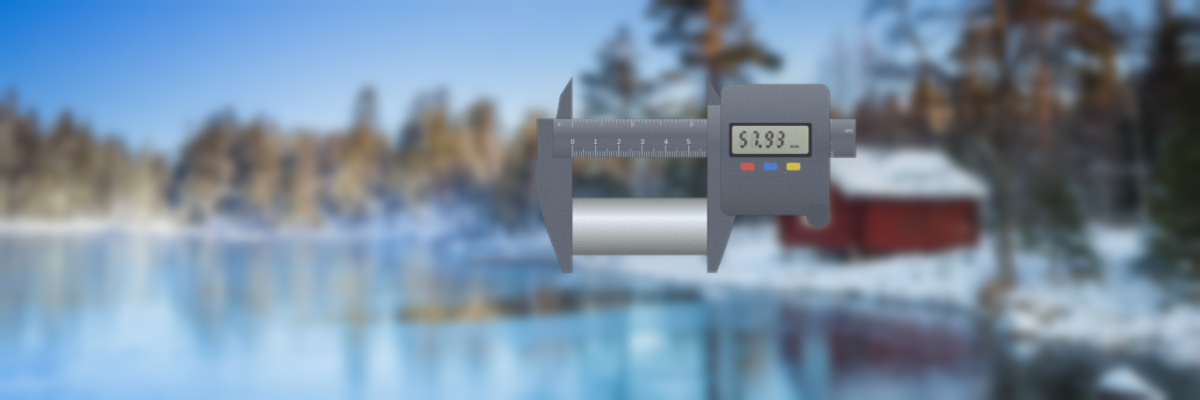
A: 57.93,mm
